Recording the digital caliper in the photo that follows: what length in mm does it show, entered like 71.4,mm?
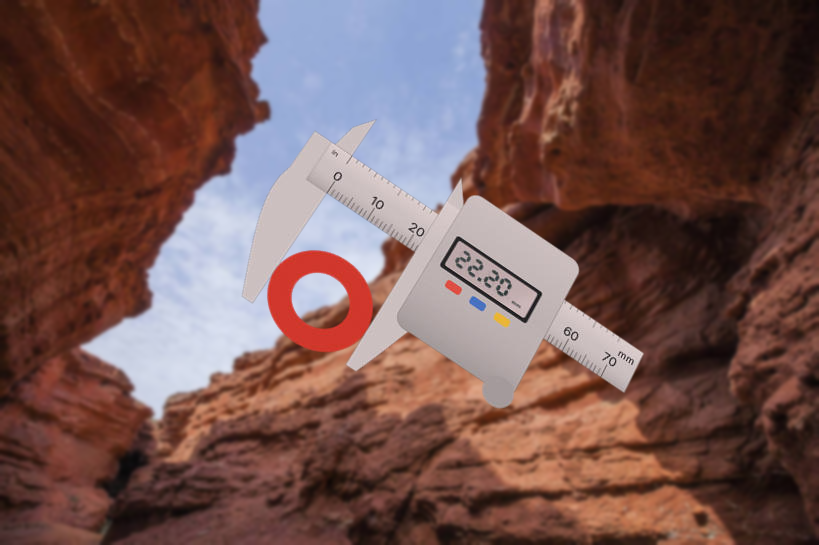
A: 22.20,mm
